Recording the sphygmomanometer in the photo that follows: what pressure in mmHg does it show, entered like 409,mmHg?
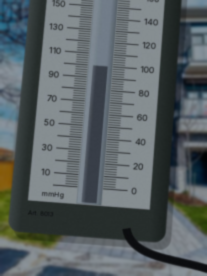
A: 100,mmHg
